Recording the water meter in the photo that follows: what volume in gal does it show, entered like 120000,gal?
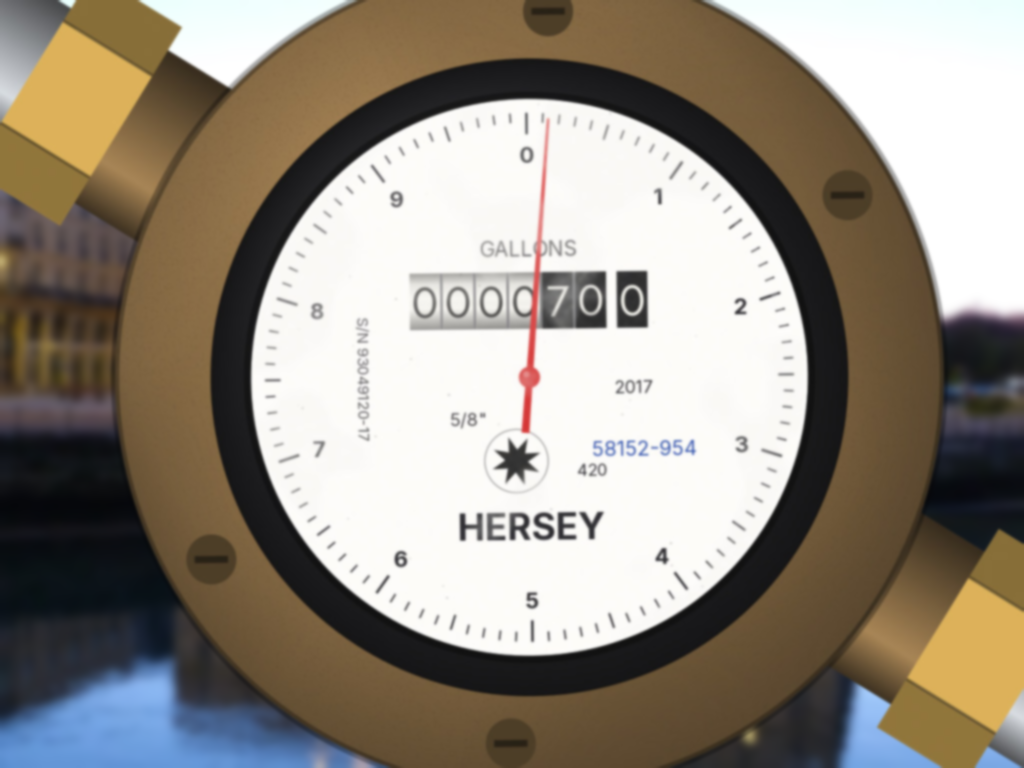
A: 700.1,gal
